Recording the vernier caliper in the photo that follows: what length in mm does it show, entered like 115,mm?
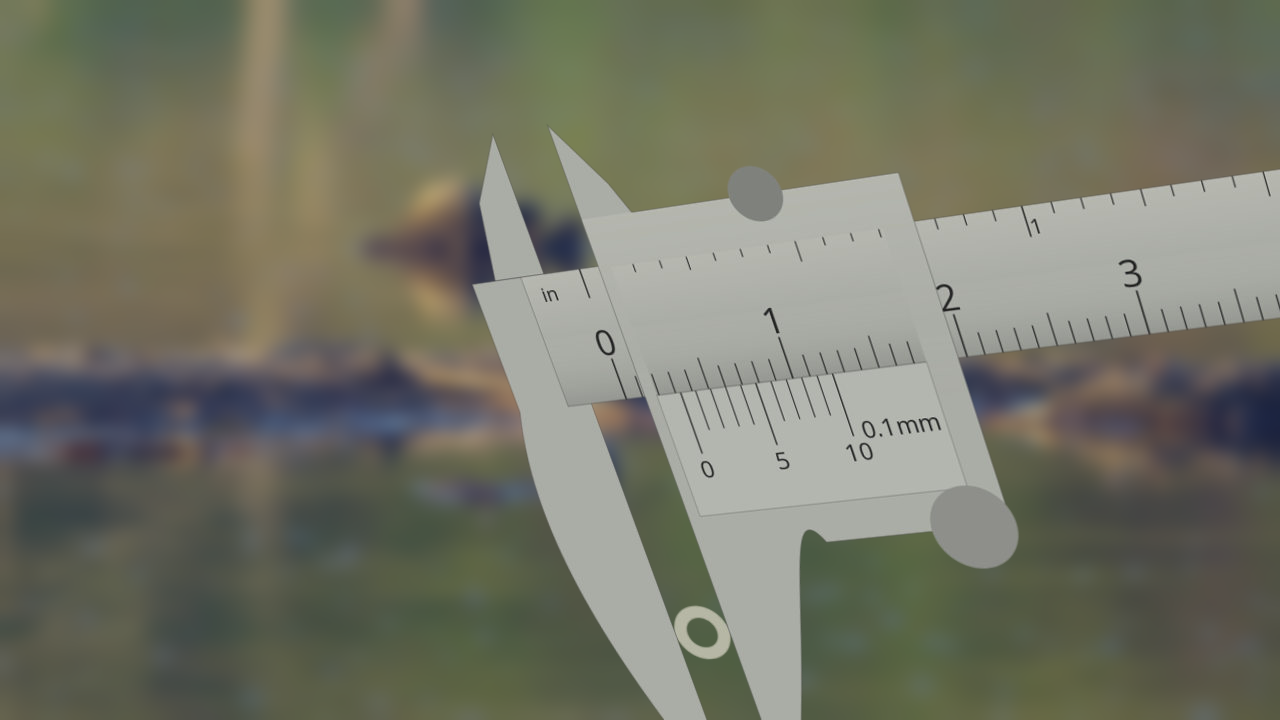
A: 3.3,mm
